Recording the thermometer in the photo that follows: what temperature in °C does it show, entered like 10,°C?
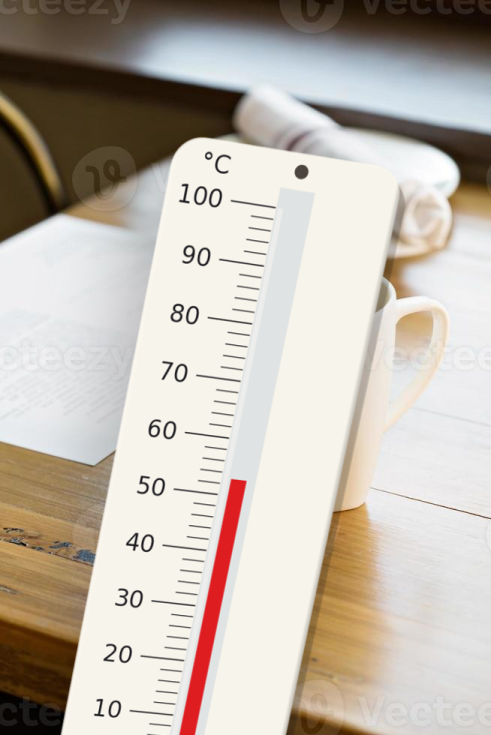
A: 53,°C
